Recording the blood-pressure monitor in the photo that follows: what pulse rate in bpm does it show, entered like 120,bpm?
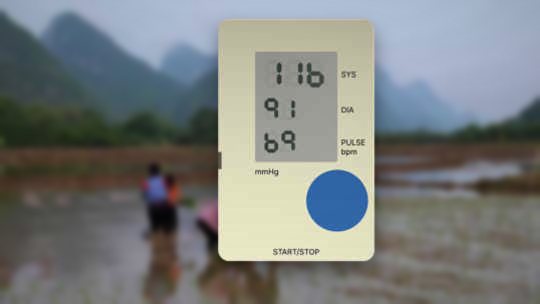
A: 69,bpm
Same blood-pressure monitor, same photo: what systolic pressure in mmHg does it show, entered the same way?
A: 116,mmHg
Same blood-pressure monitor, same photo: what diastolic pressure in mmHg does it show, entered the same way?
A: 91,mmHg
